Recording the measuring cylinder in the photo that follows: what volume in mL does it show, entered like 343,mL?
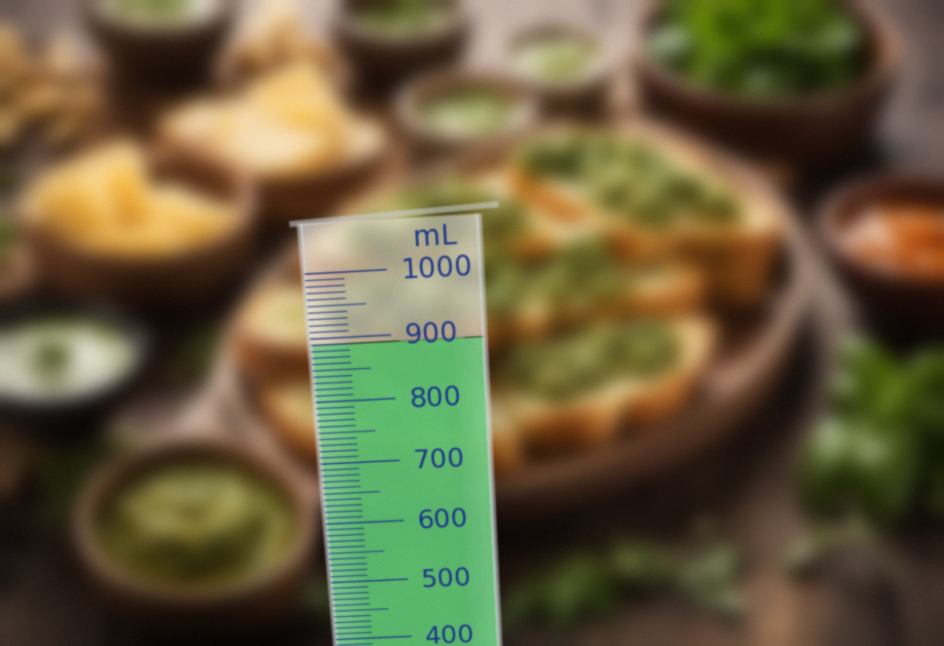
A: 890,mL
